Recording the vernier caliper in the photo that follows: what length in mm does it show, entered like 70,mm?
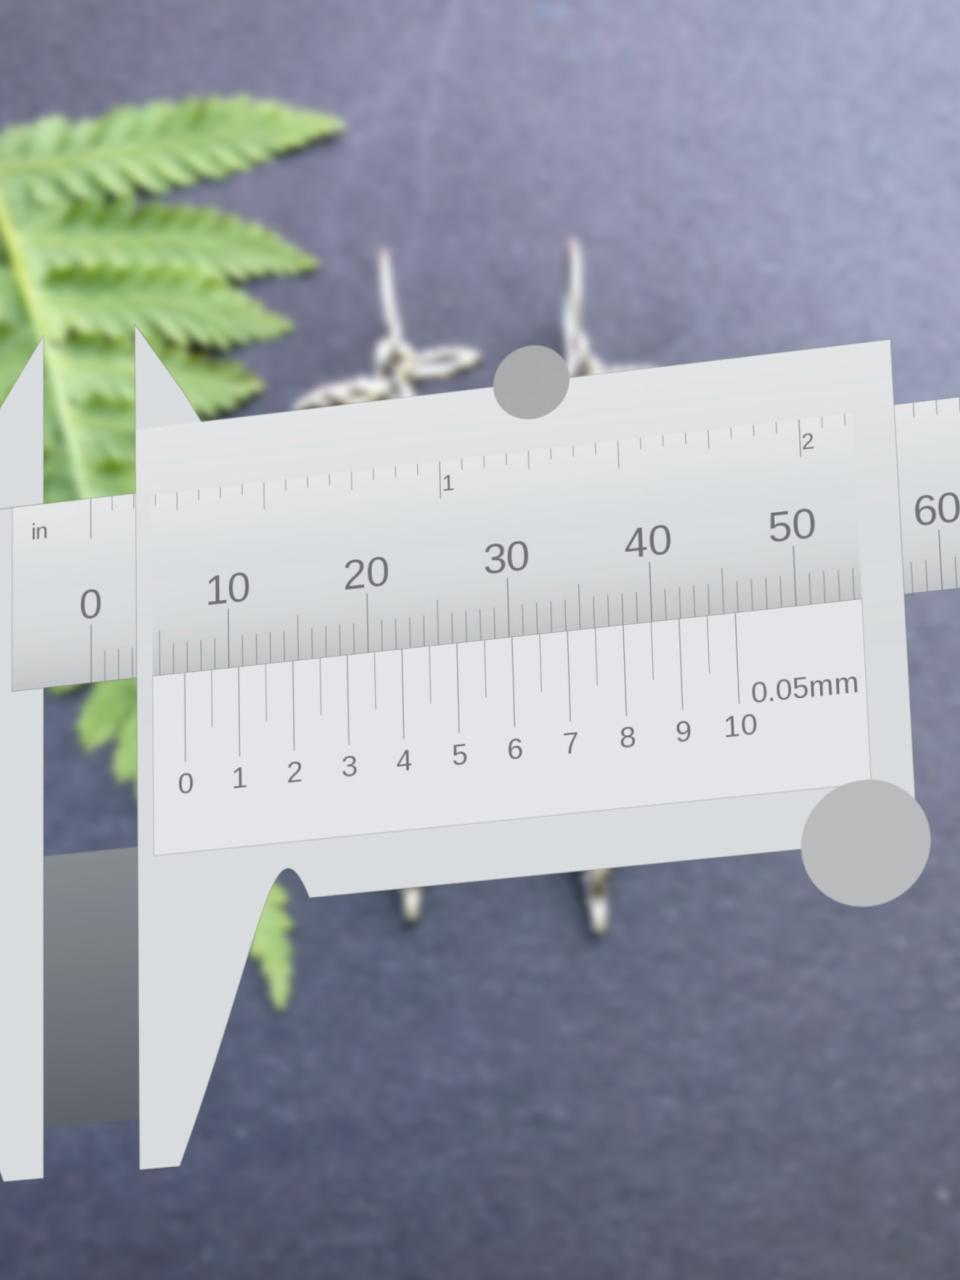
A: 6.8,mm
